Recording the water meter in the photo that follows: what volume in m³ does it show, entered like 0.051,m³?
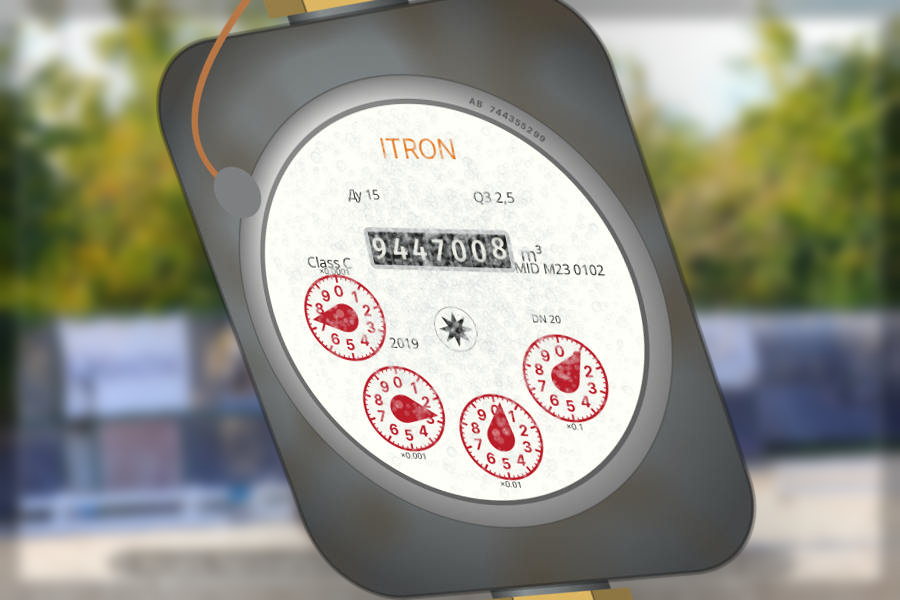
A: 9447008.1027,m³
